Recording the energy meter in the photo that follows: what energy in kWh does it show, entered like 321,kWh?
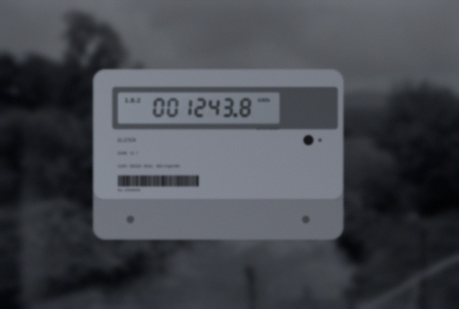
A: 1243.8,kWh
